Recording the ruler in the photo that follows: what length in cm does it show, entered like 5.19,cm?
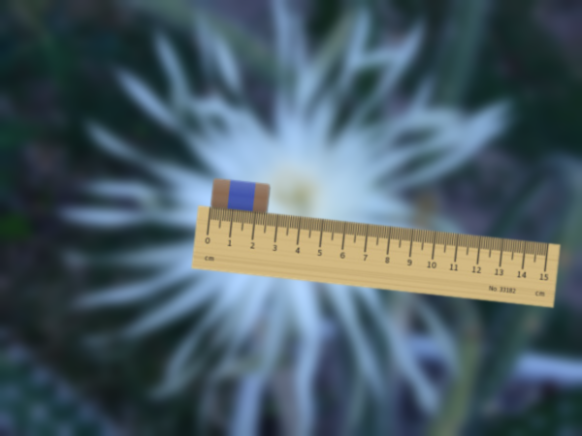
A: 2.5,cm
